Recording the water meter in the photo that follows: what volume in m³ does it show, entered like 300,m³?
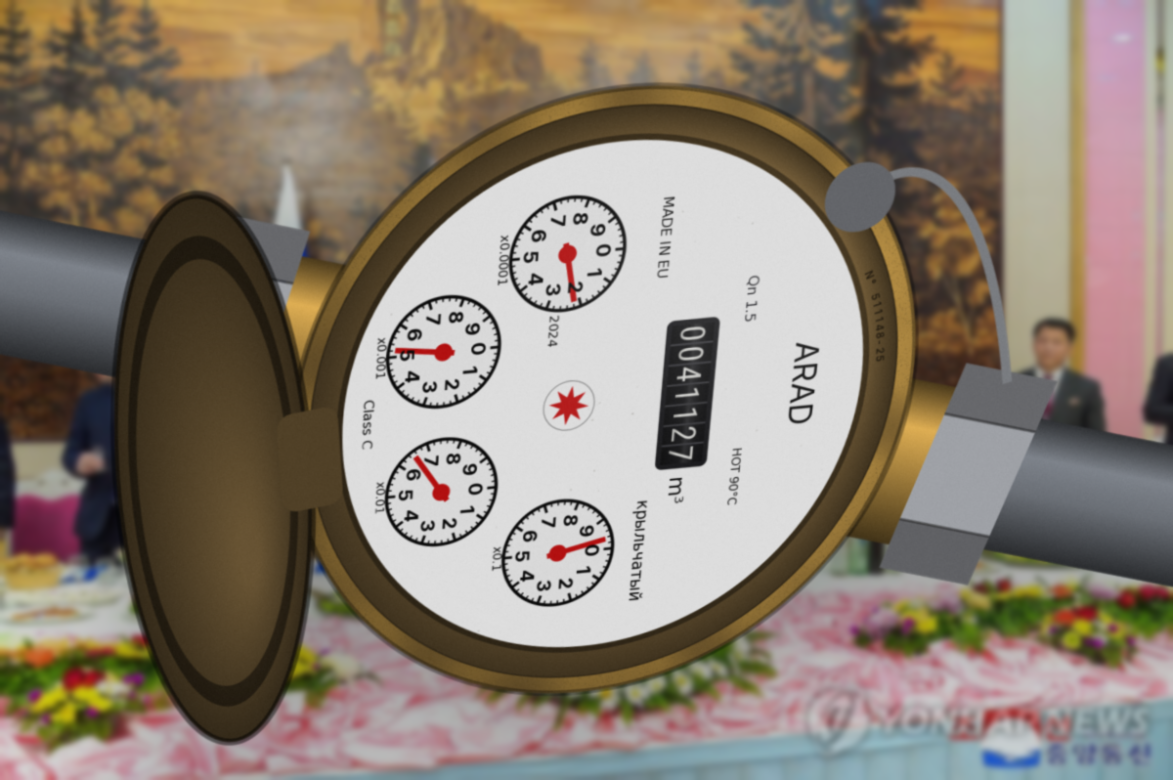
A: 41126.9652,m³
